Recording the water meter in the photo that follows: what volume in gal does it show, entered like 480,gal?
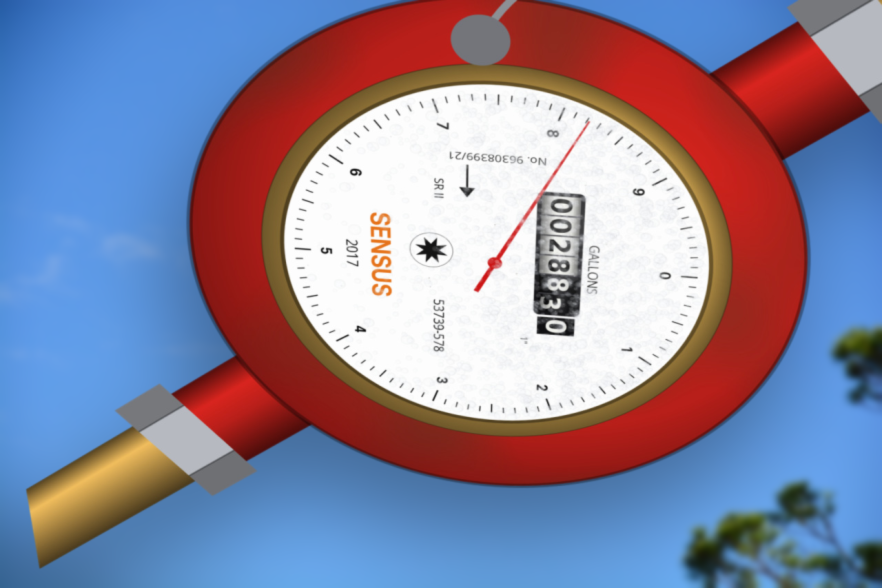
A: 28828.2,gal
